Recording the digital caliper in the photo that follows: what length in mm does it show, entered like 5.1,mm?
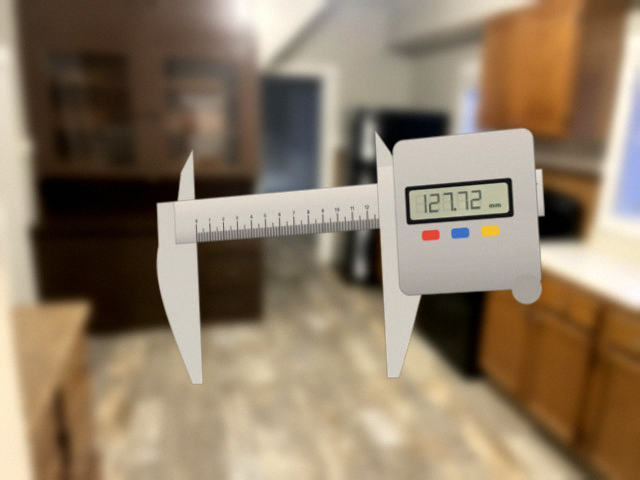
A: 127.72,mm
